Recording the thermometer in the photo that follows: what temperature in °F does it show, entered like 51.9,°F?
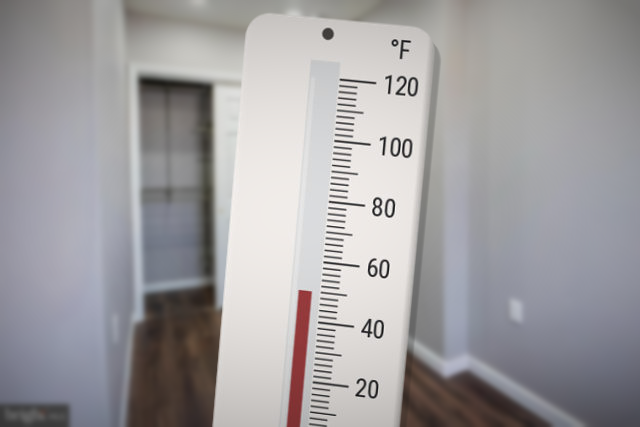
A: 50,°F
